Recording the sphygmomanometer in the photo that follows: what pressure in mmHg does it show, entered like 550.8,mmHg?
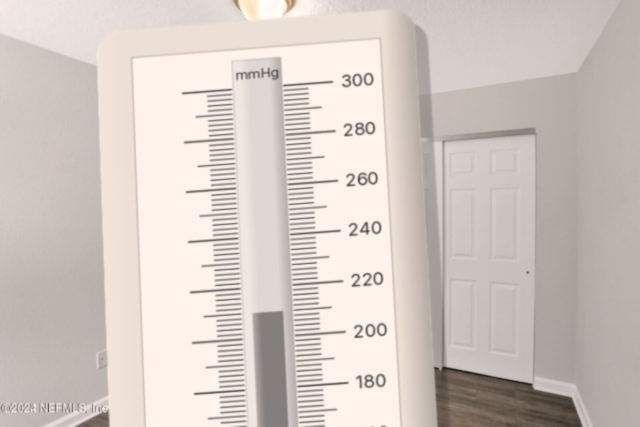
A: 210,mmHg
